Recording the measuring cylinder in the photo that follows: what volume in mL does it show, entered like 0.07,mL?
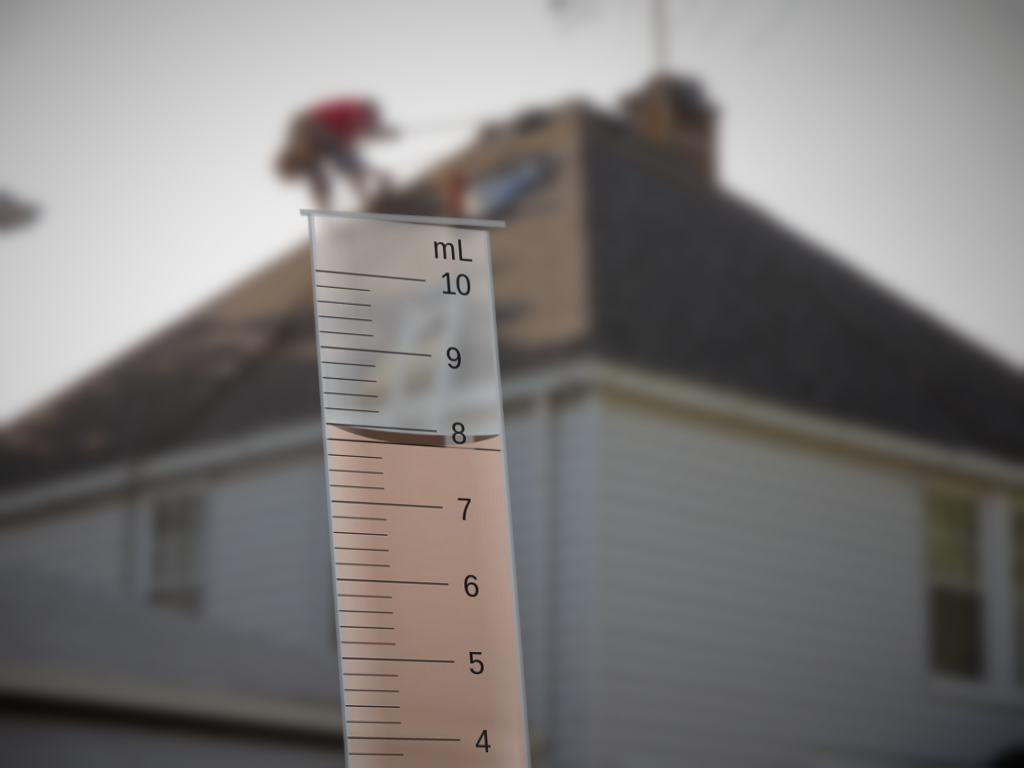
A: 7.8,mL
